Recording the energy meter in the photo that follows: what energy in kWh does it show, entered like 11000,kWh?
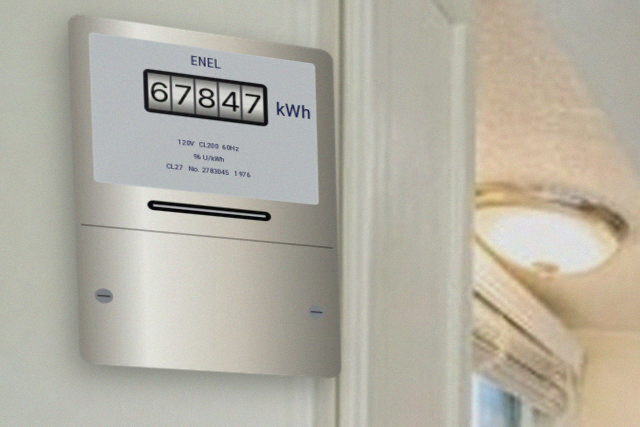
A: 67847,kWh
